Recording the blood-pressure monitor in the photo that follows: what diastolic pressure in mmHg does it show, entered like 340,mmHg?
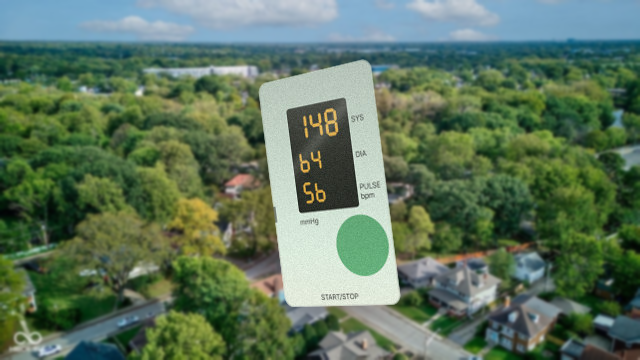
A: 64,mmHg
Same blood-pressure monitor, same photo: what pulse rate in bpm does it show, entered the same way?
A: 56,bpm
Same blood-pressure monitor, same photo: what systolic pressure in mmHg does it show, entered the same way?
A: 148,mmHg
